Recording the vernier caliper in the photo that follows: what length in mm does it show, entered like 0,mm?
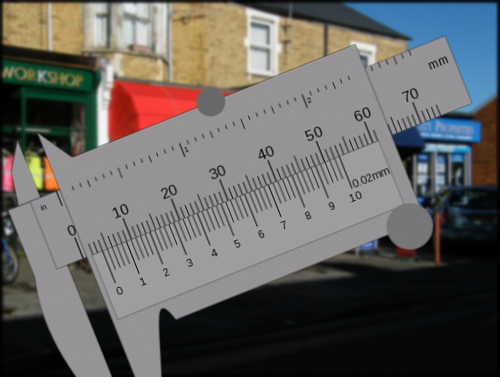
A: 4.0,mm
